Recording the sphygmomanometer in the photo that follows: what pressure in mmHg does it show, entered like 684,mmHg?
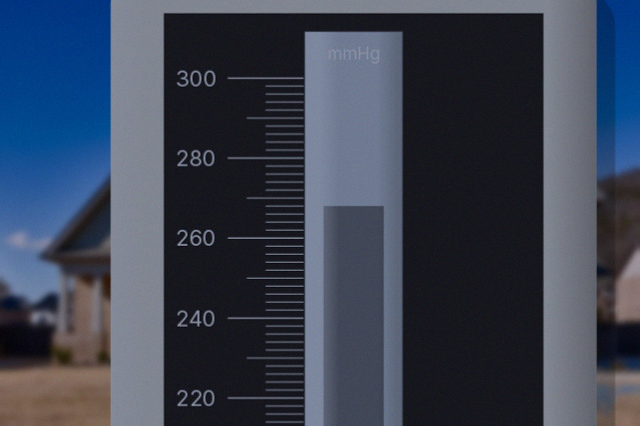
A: 268,mmHg
